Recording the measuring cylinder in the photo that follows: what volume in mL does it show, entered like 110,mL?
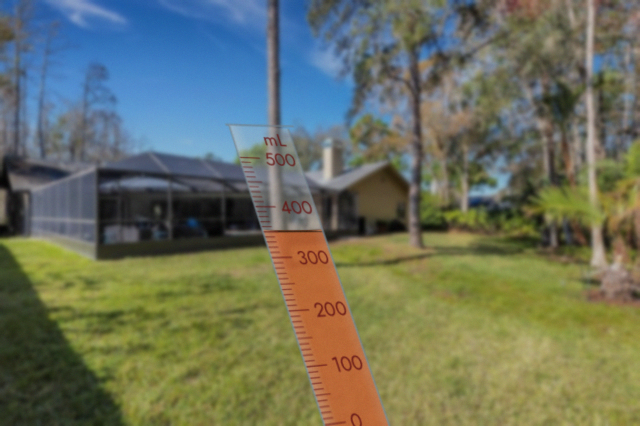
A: 350,mL
